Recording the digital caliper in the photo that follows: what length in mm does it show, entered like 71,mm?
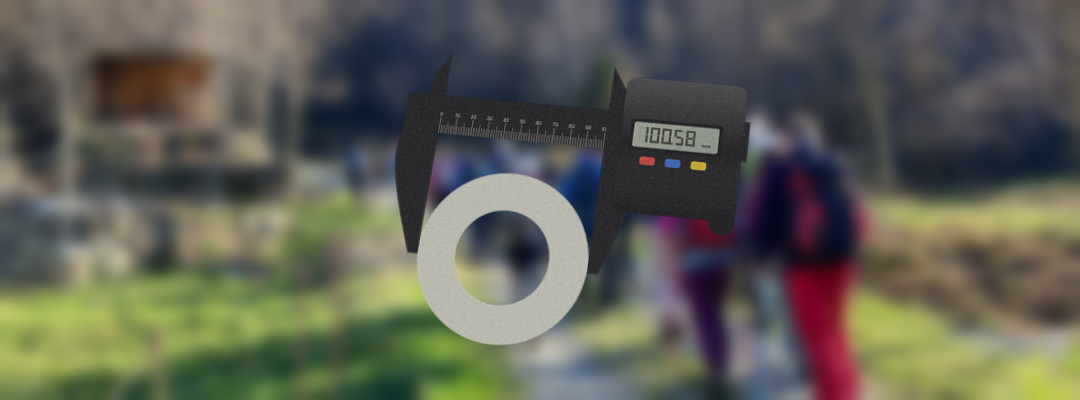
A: 100.58,mm
